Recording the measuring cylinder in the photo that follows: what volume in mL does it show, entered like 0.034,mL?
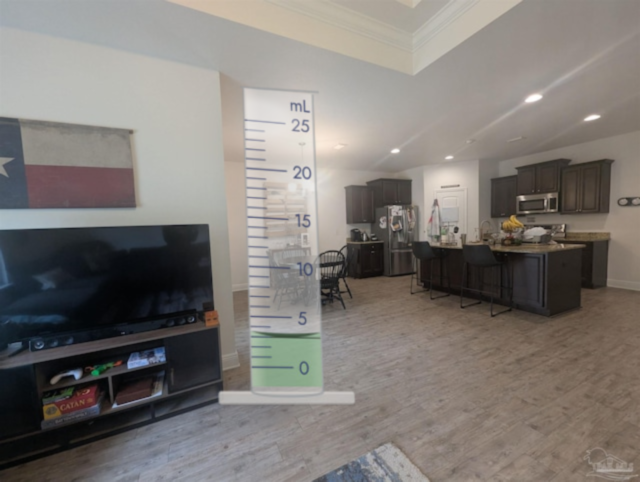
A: 3,mL
